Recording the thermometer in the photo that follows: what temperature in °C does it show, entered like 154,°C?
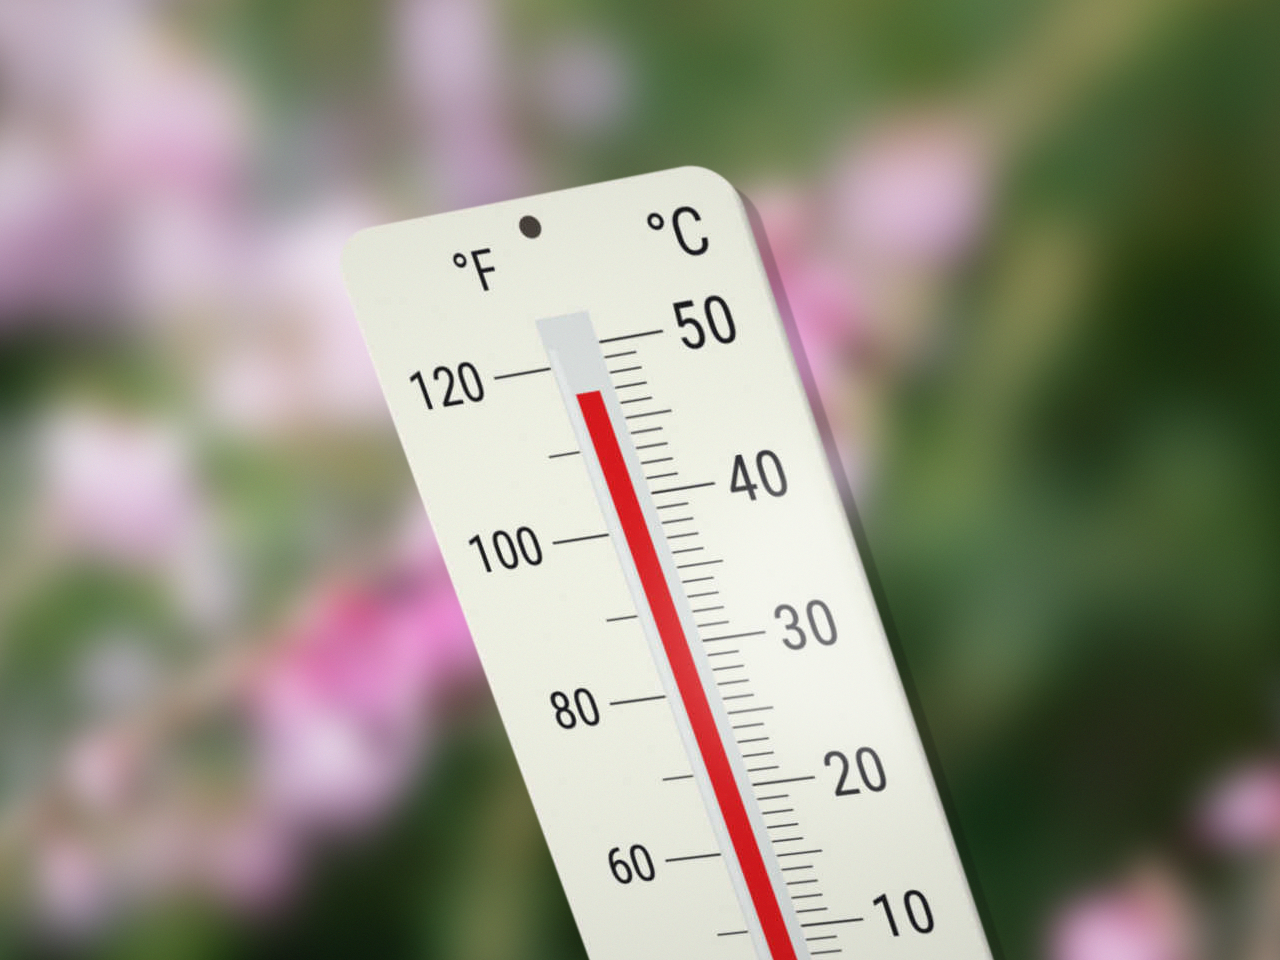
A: 47,°C
